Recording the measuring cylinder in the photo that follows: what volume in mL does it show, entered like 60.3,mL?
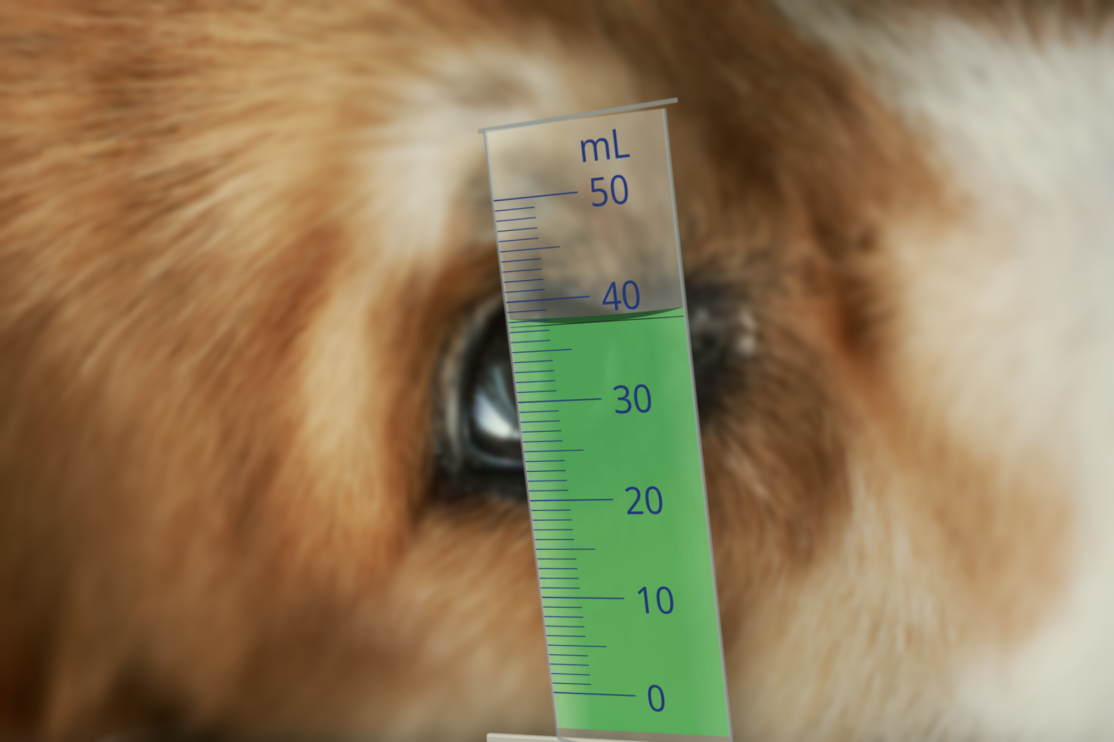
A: 37.5,mL
